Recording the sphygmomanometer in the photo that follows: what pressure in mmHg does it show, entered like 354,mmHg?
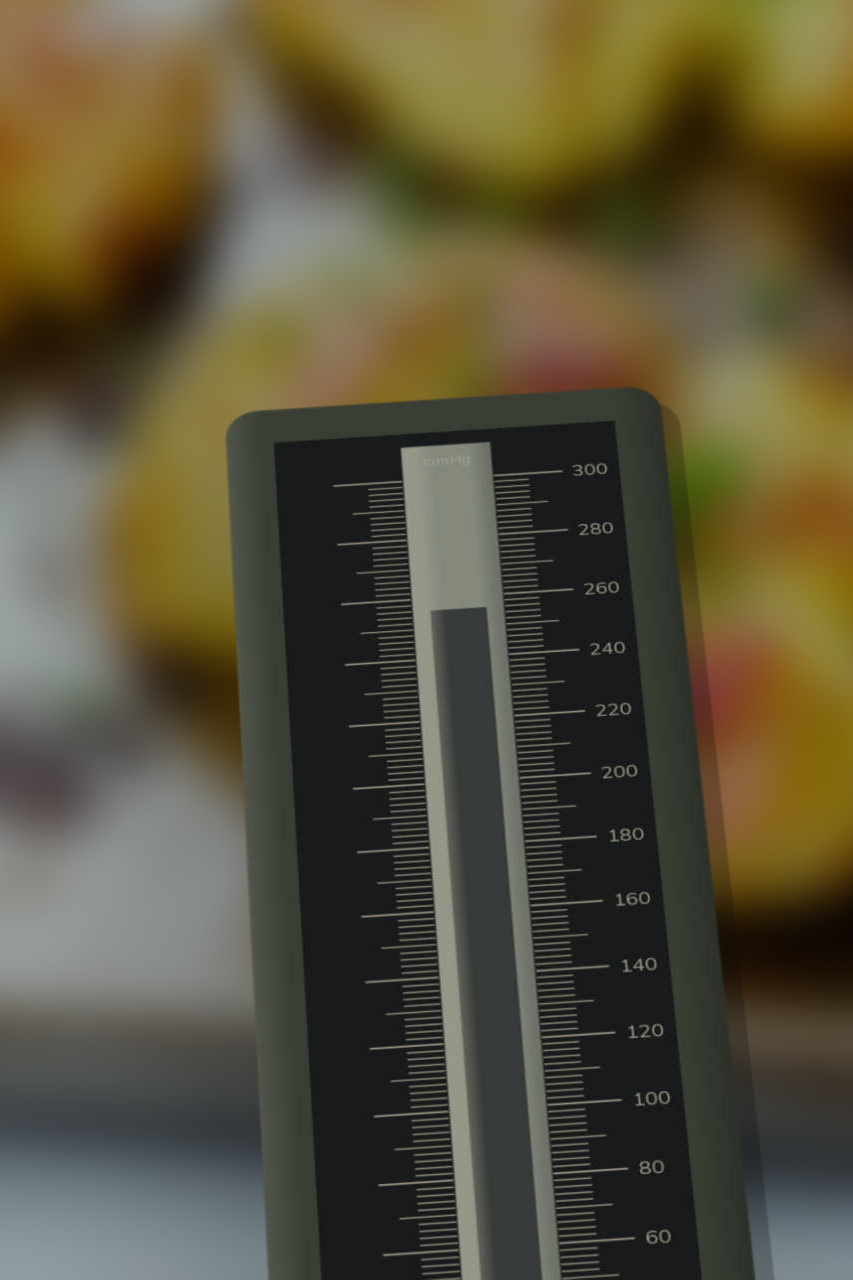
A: 256,mmHg
